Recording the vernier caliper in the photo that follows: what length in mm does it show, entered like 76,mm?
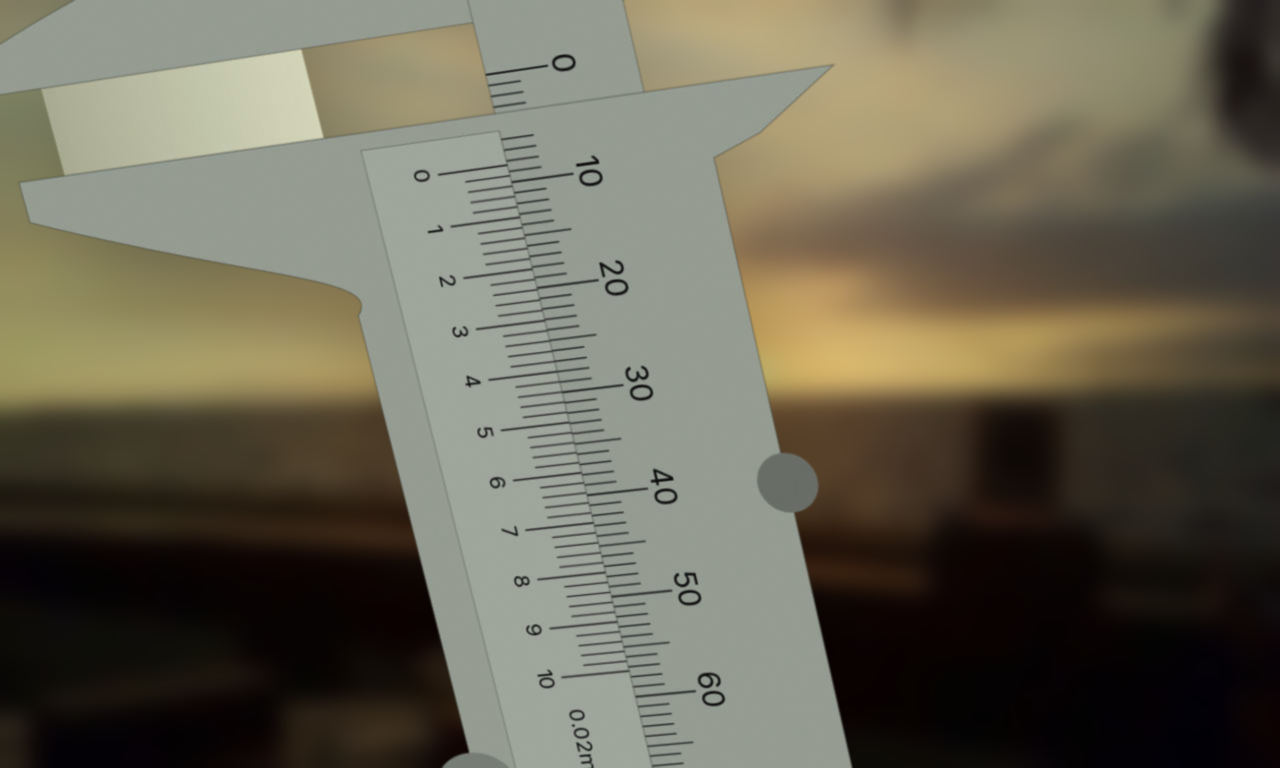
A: 8.4,mm
